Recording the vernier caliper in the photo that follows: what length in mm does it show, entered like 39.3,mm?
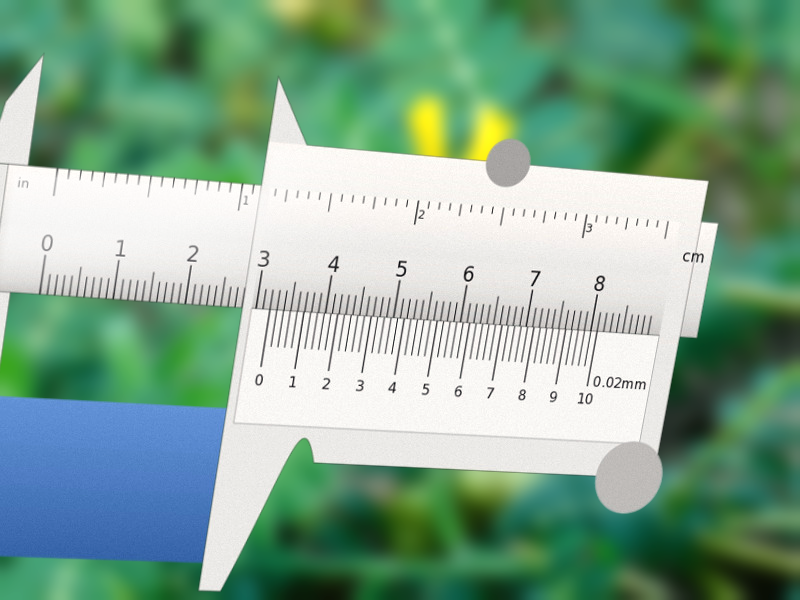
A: 32.0,mm
